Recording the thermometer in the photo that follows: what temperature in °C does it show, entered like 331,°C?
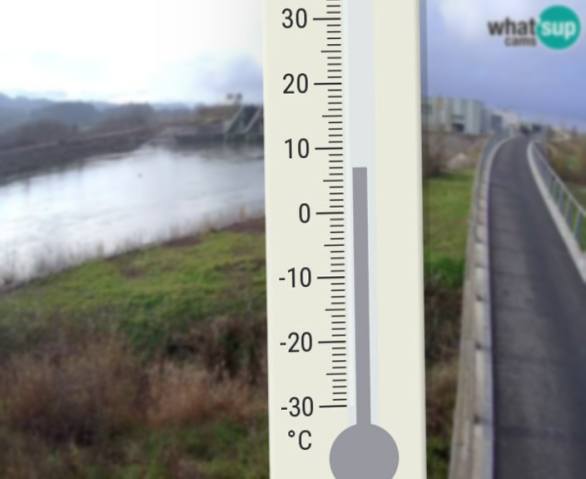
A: 7,°C
